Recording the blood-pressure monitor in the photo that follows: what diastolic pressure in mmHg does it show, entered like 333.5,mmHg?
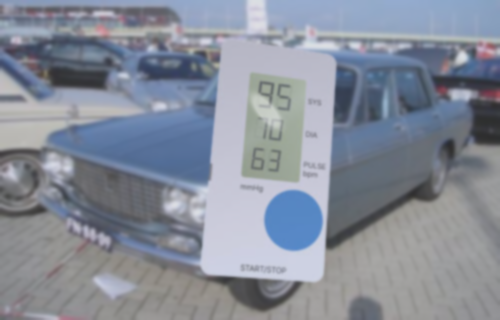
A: 70,mmHg
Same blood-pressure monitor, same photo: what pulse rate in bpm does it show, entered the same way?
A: 63,bpm
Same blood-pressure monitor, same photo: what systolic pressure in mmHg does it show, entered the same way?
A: 95,mmHg
